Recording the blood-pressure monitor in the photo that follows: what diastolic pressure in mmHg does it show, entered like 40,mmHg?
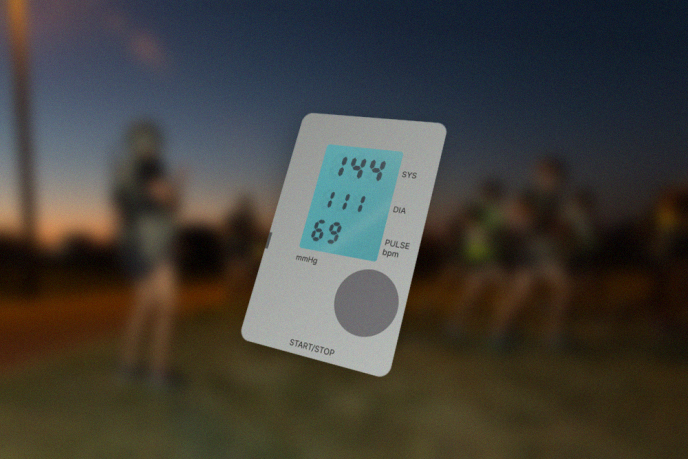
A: 111,mmHg
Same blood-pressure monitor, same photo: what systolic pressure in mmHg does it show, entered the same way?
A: 144,mmHg
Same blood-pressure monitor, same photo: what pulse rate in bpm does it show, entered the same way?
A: 69,bpm
